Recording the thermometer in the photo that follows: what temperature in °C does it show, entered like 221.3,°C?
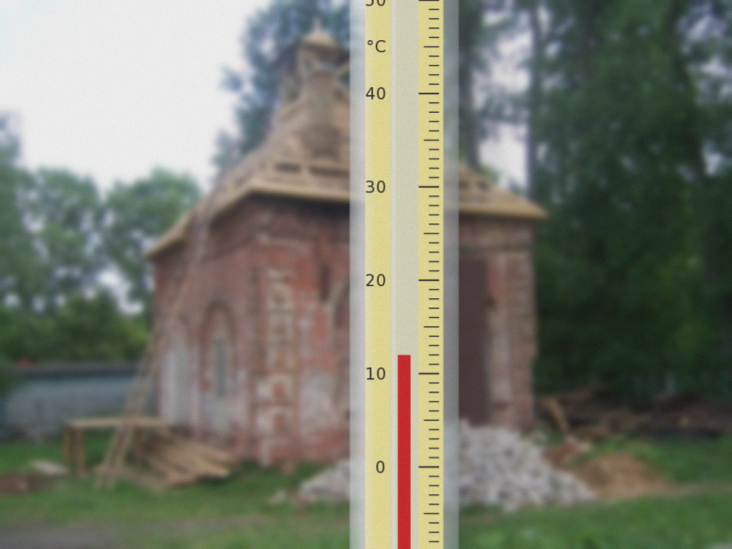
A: 12,°C
